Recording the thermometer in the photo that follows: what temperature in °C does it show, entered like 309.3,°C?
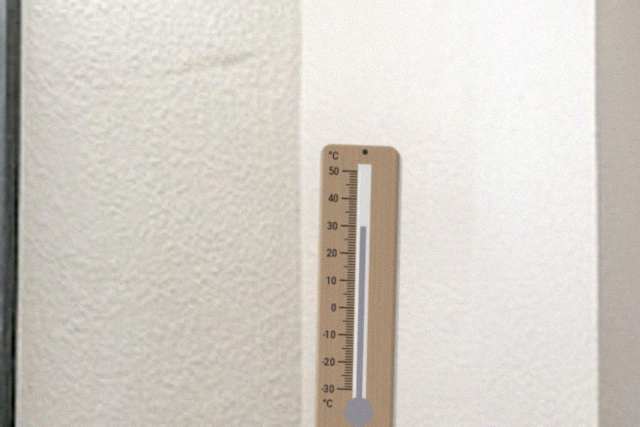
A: 30,°C
